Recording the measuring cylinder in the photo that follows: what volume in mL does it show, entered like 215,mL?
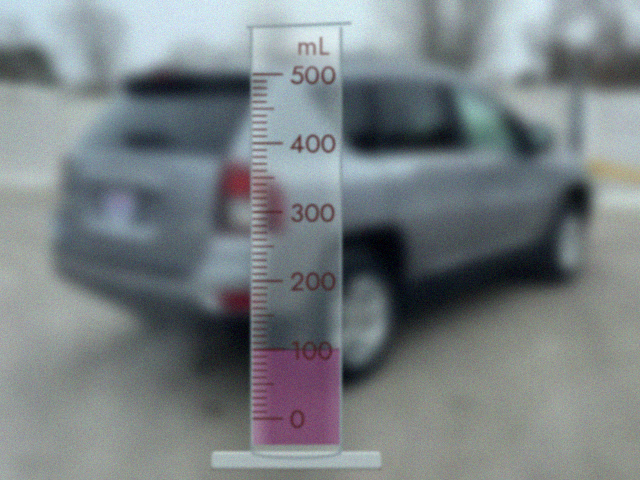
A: 100,mL
